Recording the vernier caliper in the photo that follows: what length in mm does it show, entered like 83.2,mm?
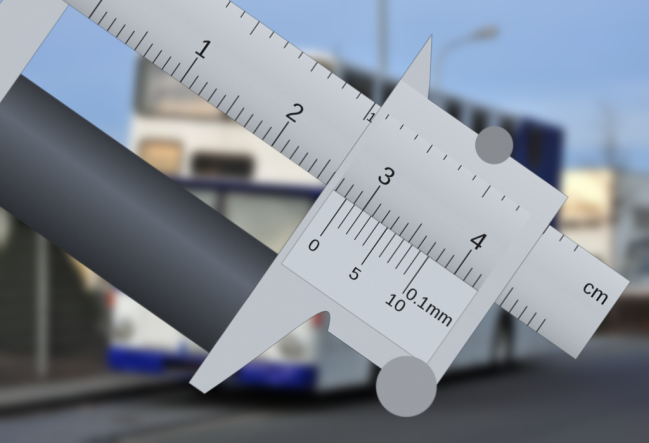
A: 28.2,mm
